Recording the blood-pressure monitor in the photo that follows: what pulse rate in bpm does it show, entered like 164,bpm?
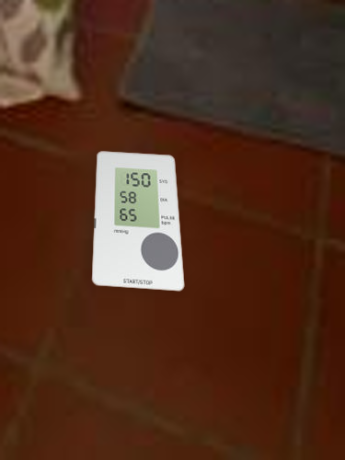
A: 65,bpm
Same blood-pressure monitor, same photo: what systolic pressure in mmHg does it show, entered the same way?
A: 150,mmHg
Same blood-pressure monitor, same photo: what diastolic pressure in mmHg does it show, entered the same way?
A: 58,mmHg
